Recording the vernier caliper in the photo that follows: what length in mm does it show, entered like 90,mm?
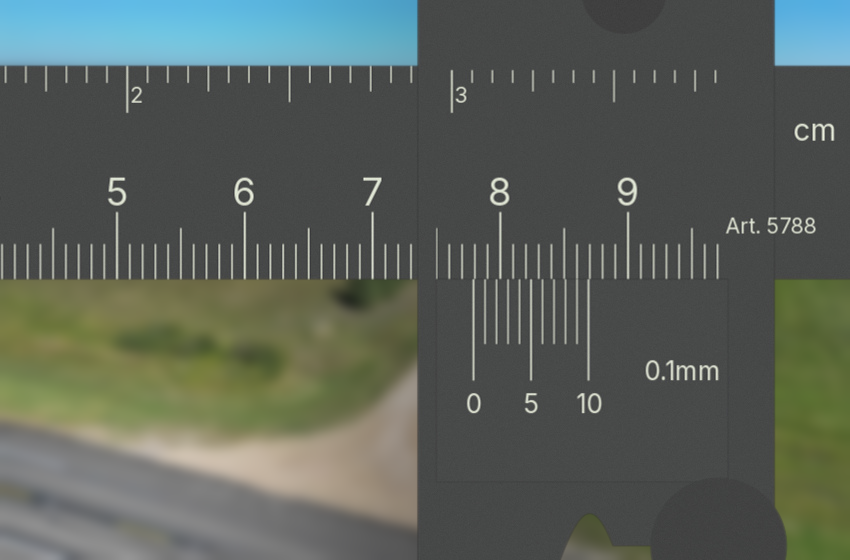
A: 77.9,mm
